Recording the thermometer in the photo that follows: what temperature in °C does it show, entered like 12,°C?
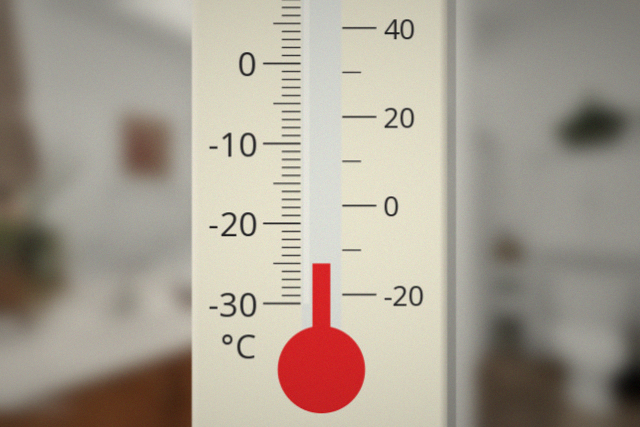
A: -25,°C
